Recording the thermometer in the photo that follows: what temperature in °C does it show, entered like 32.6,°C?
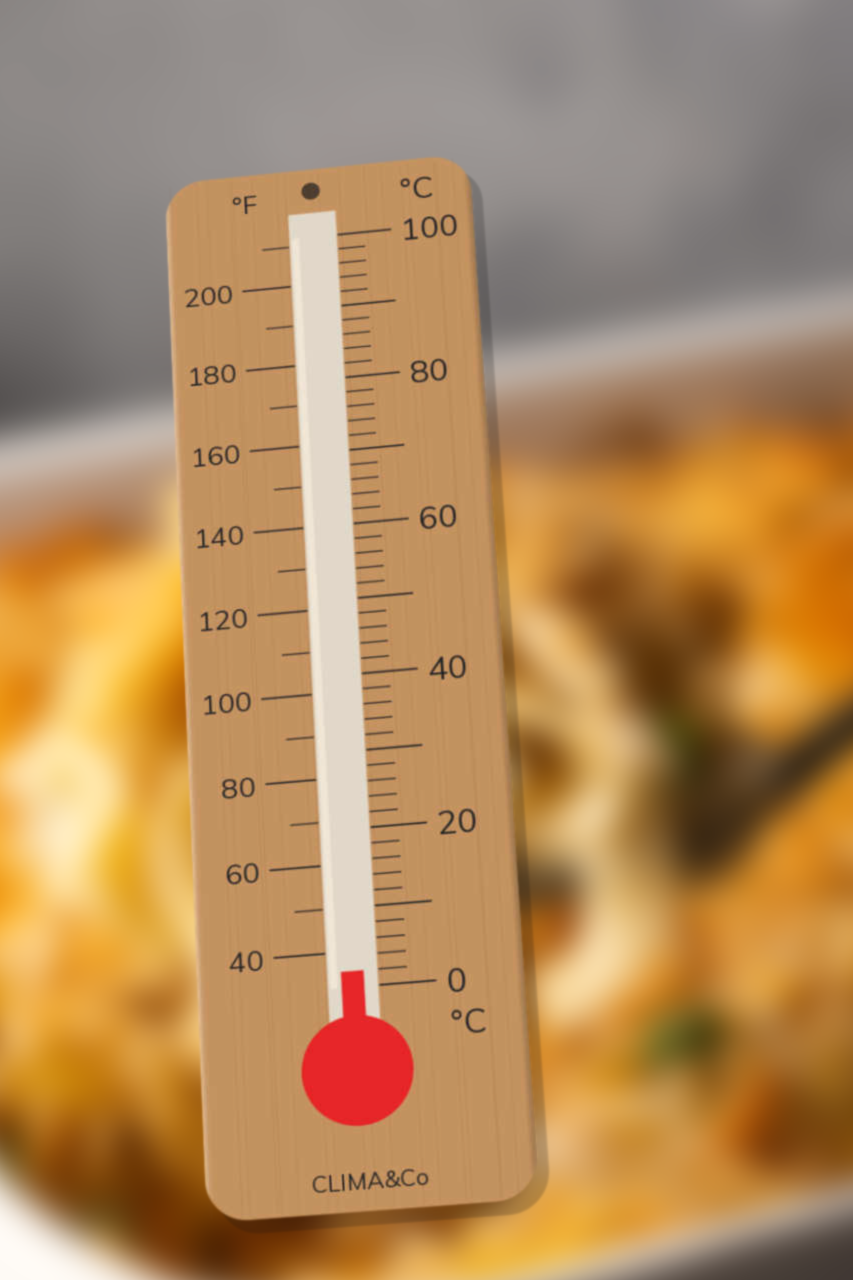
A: 2,°C
